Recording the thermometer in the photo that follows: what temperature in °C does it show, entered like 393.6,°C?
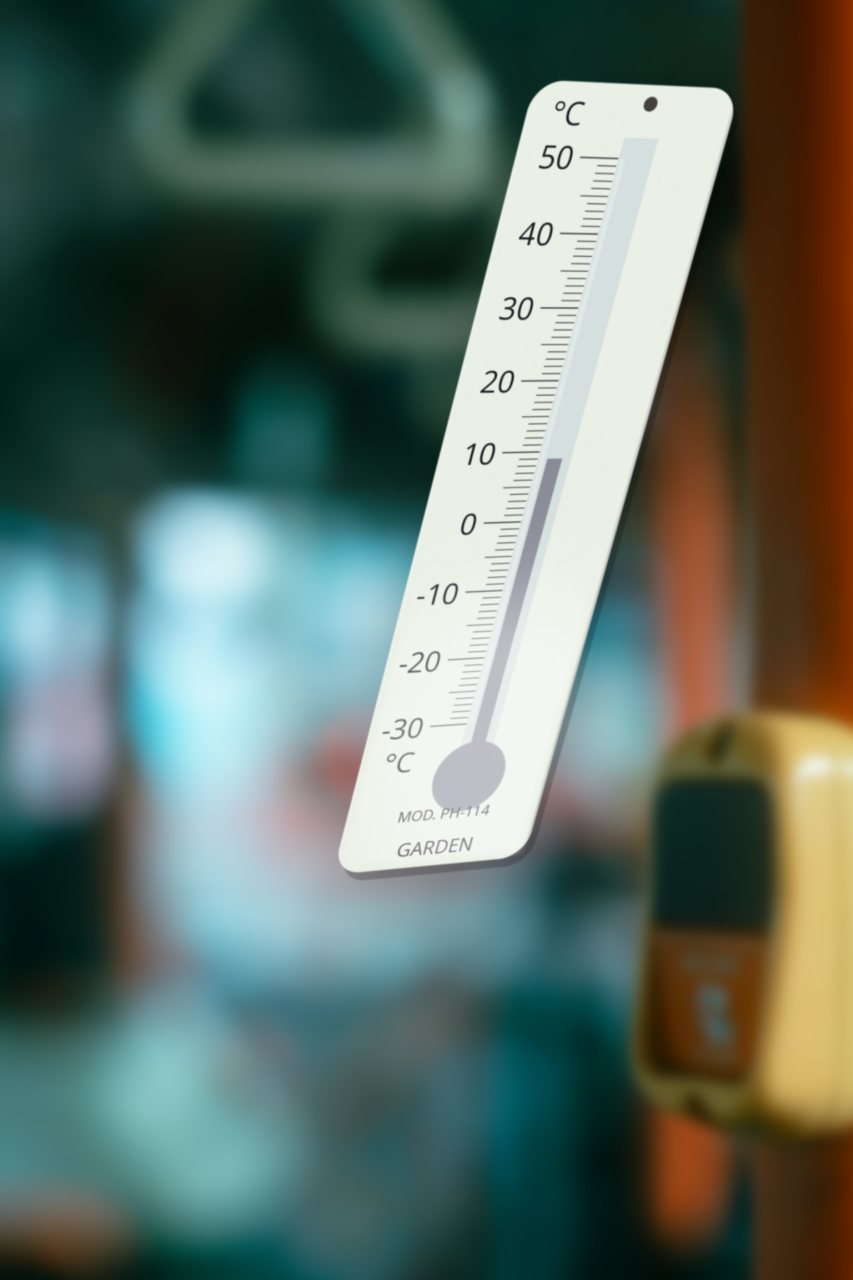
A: 9,°C
